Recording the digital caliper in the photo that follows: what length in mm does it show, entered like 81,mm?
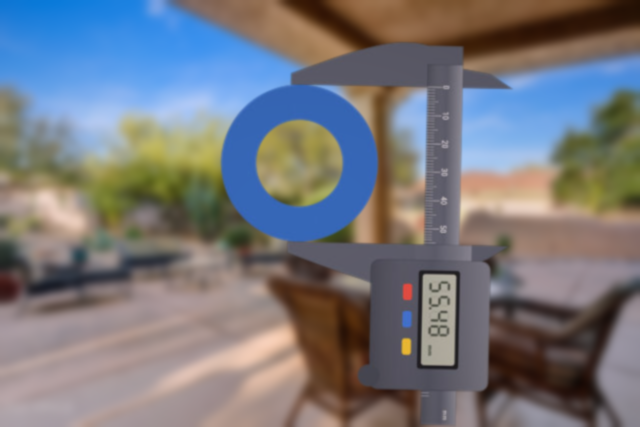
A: 55.48,mm
